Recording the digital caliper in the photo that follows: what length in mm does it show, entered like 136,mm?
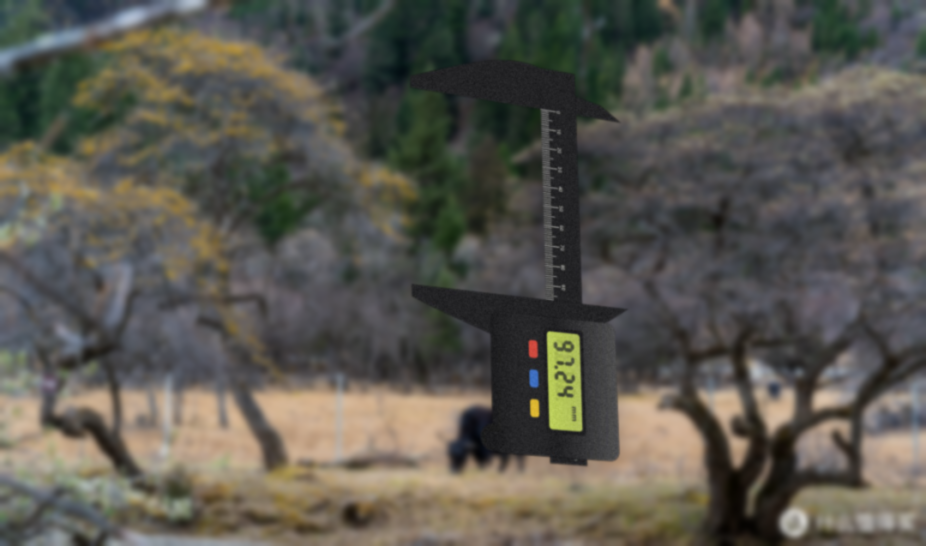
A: 97.24,mm
